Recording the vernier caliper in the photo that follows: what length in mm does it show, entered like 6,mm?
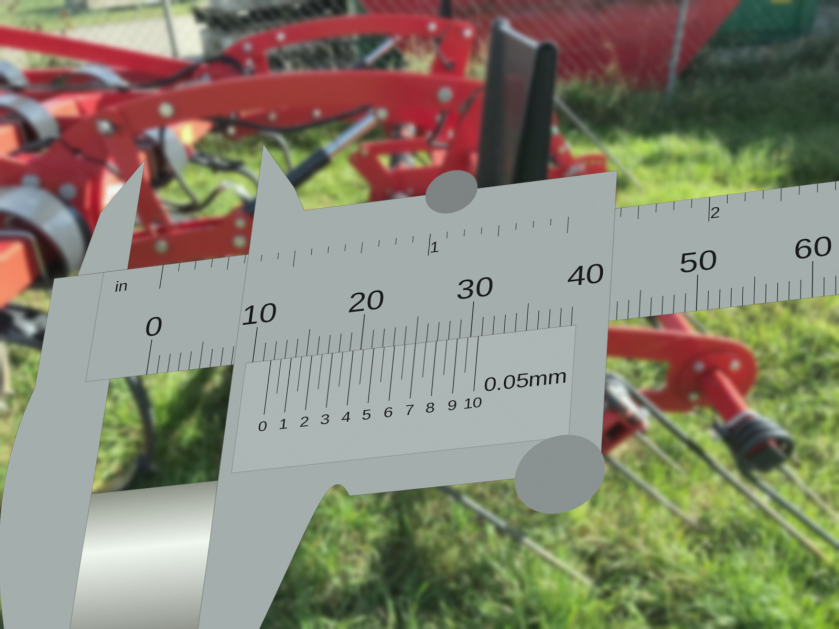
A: 11.7,mm
